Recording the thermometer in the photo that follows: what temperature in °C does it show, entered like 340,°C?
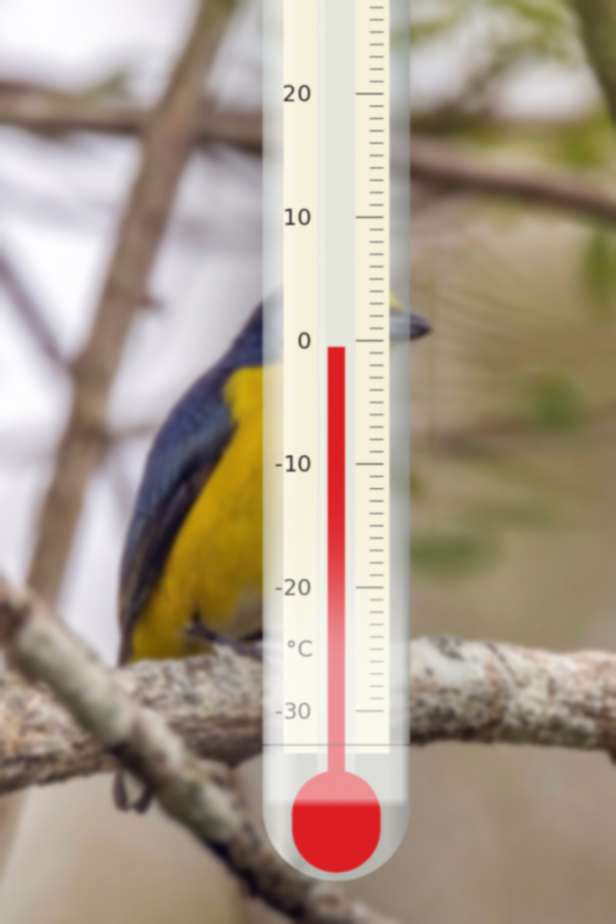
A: -0.5,°C
